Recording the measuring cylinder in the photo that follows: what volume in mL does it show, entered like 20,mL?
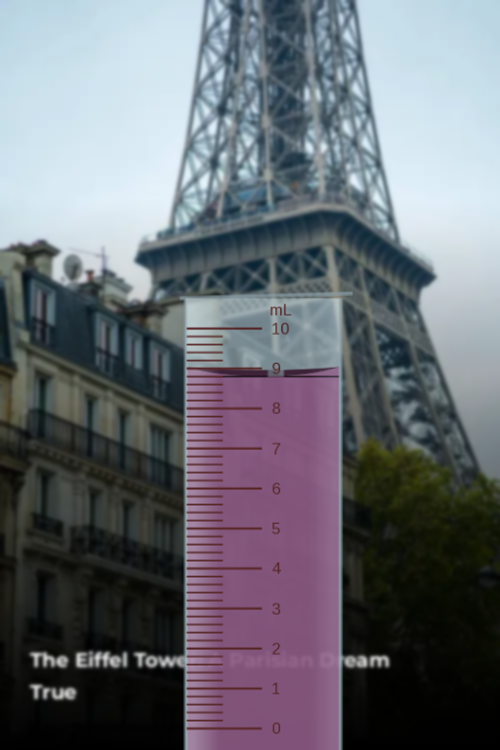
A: 8.8,mL
